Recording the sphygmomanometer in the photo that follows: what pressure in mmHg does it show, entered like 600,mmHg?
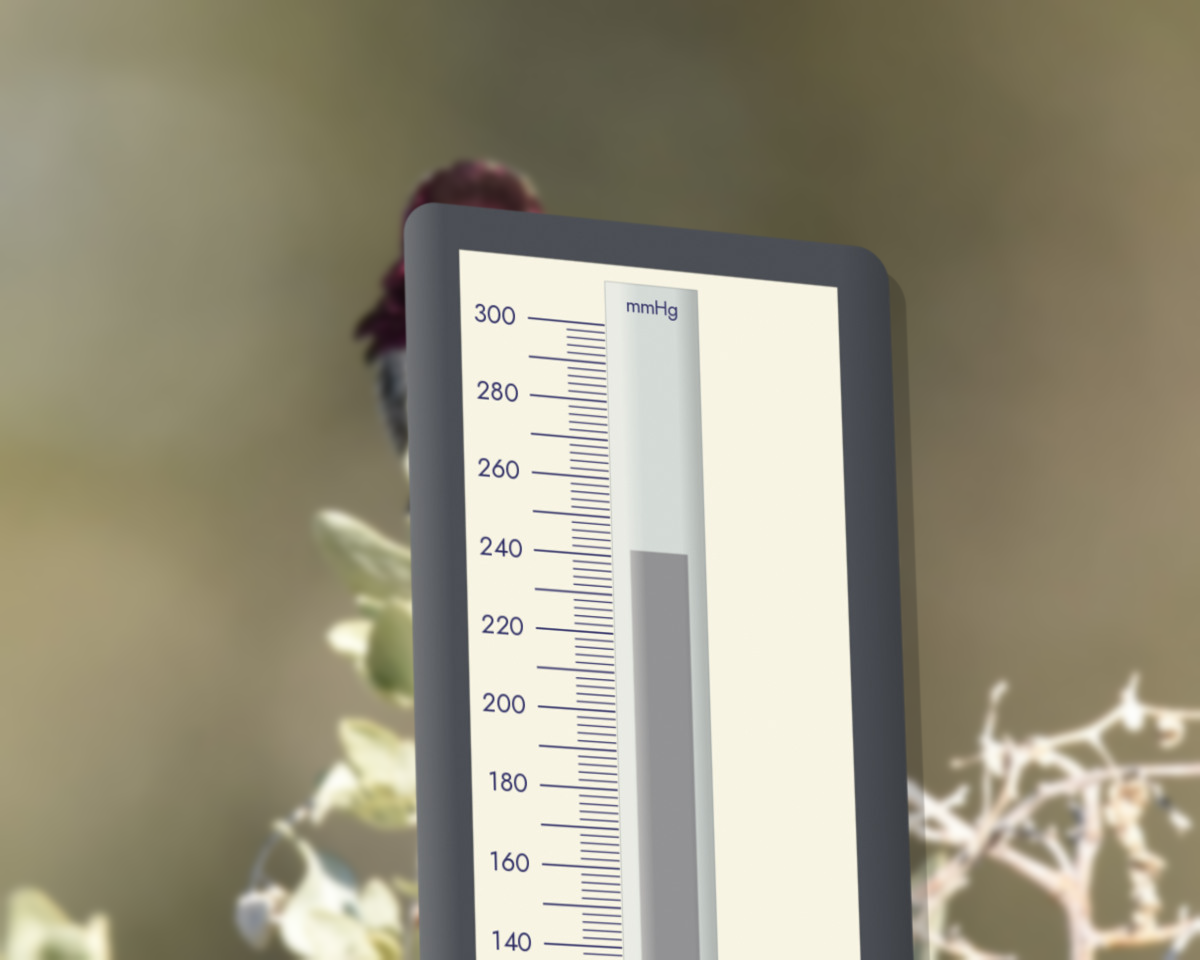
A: 242,mmHg
